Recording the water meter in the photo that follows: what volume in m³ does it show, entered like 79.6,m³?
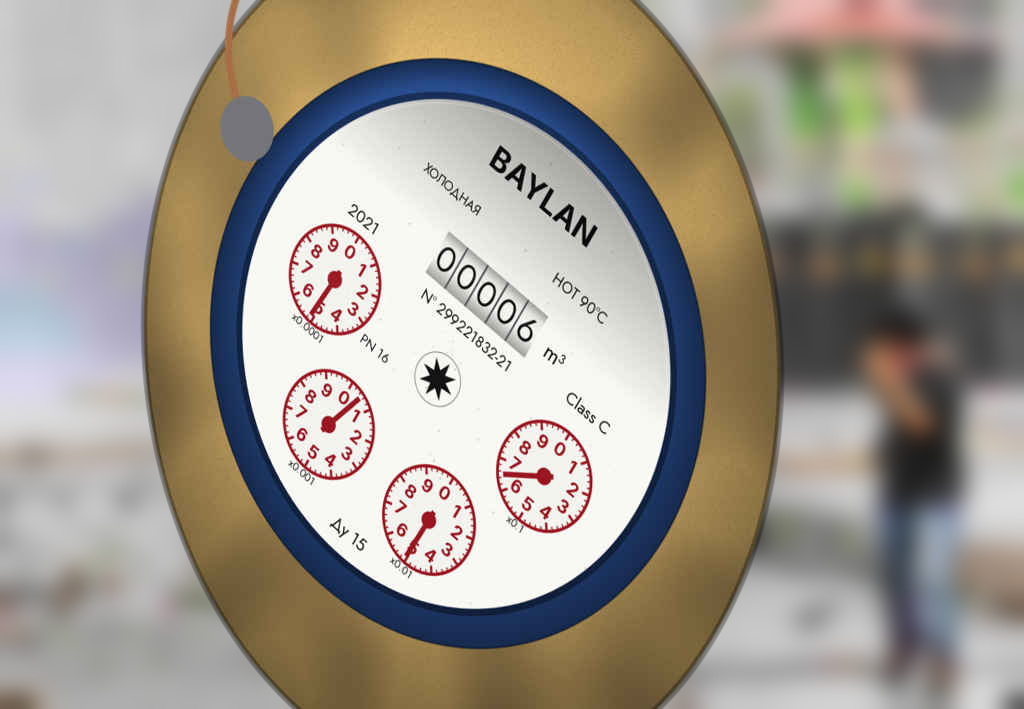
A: 6.6505,m³
